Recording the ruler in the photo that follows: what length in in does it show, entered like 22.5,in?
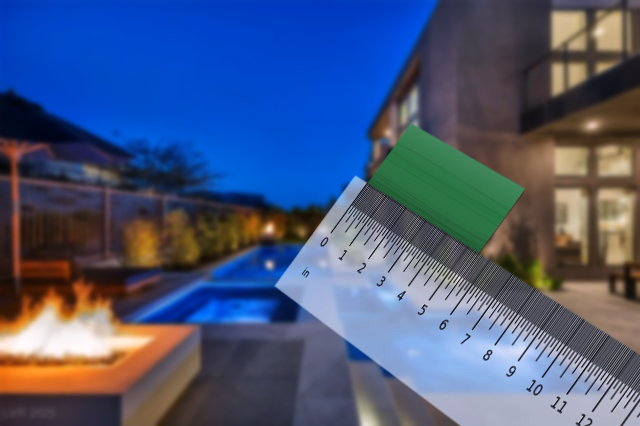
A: 5.5,in
